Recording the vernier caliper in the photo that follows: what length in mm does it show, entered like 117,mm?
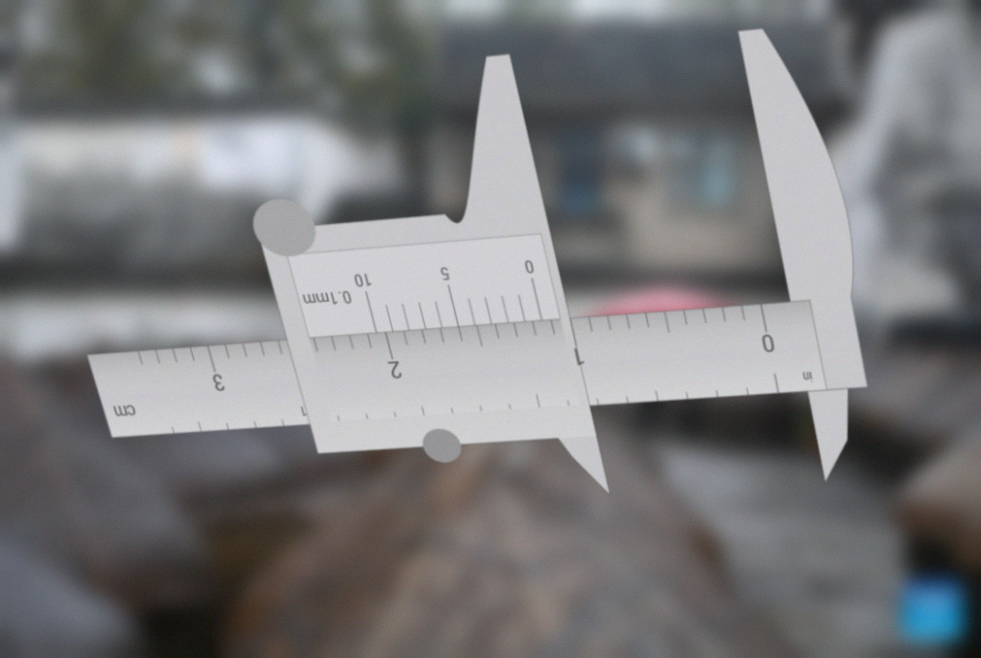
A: 11.5,mm
